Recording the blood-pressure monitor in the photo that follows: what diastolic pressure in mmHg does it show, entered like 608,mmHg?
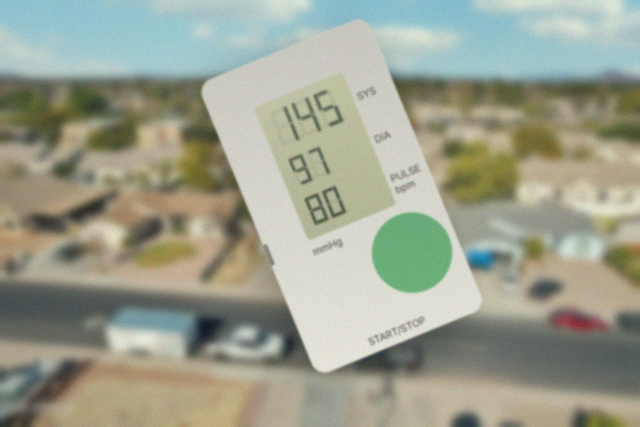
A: 97,mmHg
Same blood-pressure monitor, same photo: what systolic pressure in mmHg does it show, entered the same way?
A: 145,mmHg
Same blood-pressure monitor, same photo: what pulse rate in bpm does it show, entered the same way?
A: 80,bpm
